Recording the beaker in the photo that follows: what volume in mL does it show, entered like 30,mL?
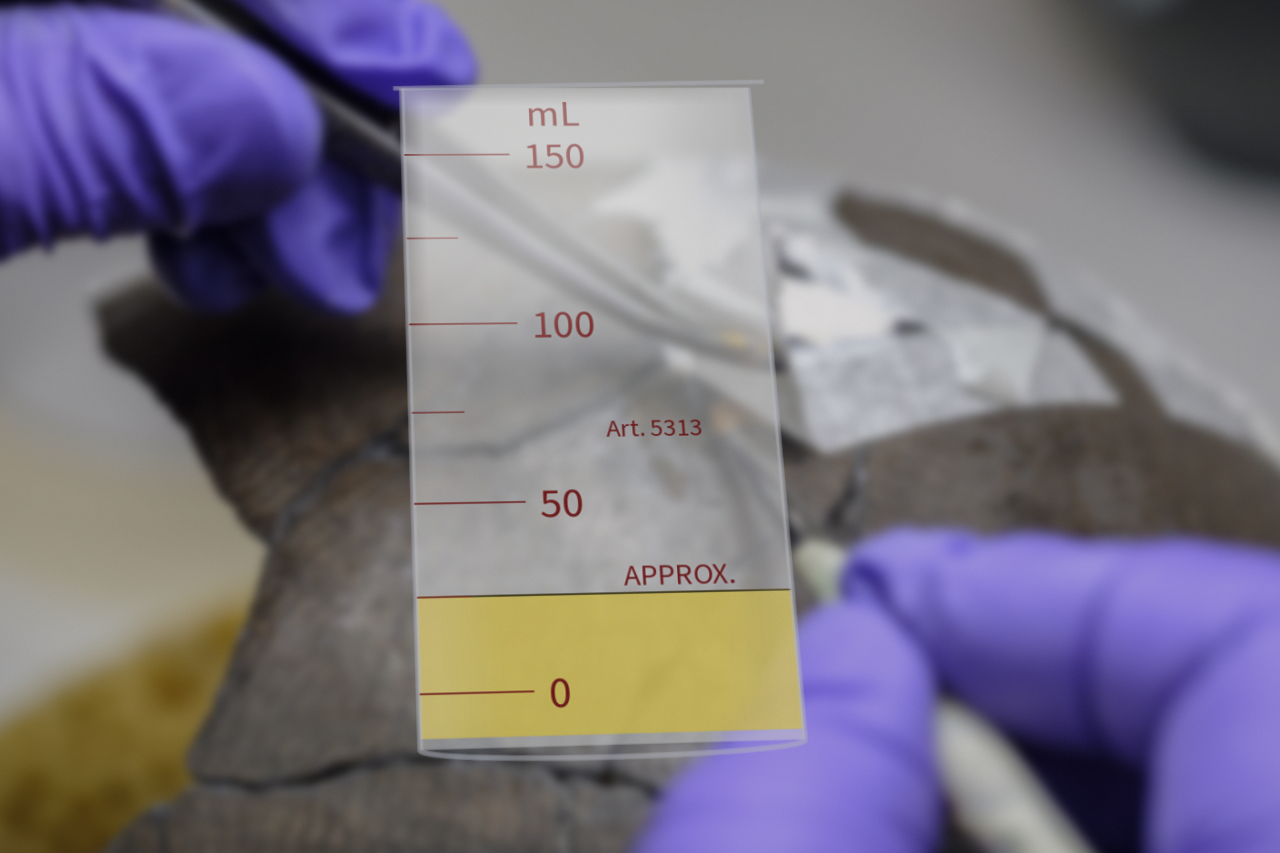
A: 25,mL
